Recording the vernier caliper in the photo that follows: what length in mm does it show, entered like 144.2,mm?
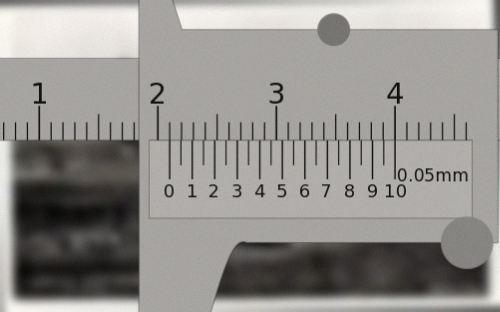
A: 21.0,mm
